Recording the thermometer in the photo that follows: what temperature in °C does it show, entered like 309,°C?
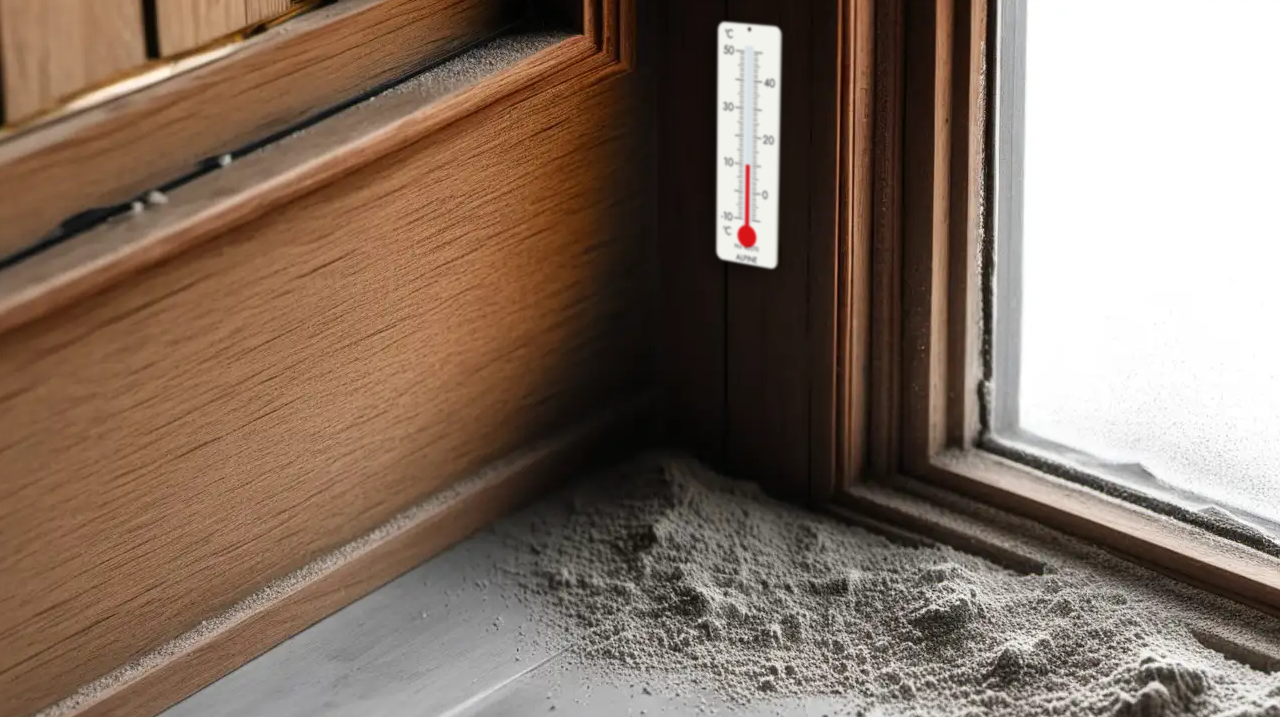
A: 10,°C
